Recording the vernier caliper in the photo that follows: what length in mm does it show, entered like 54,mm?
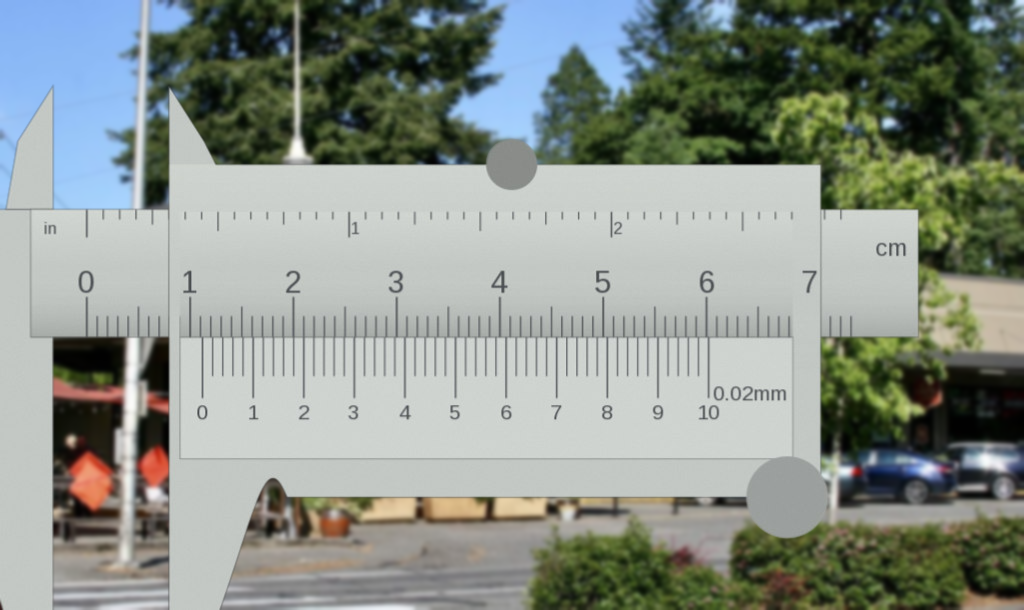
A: 11.2,mm
